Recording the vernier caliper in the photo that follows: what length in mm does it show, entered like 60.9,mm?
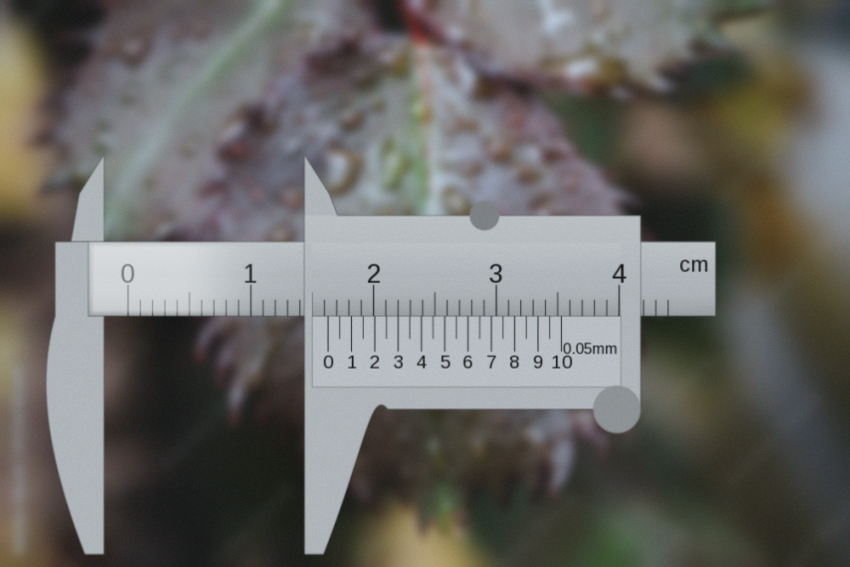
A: 16.3,mm
